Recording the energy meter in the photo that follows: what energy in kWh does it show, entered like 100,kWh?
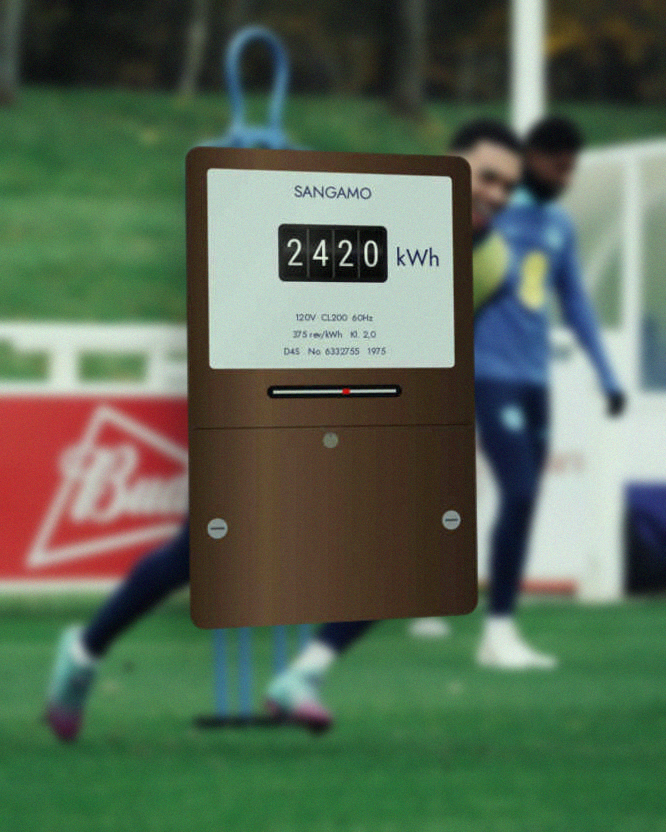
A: 2420,kWh
